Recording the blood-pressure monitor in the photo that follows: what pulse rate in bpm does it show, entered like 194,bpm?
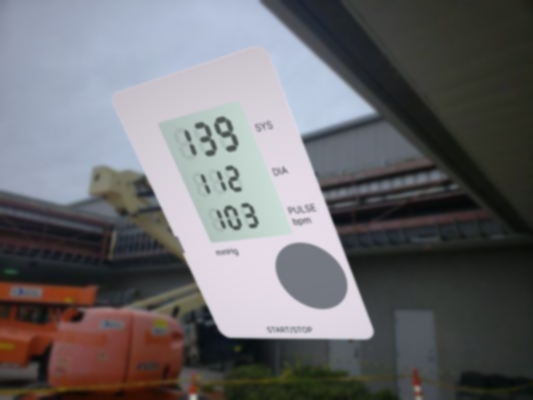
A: 103,bpm
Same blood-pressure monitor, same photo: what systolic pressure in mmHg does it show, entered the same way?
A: 139,mmHg
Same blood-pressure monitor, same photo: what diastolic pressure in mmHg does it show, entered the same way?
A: 112,mmHg
